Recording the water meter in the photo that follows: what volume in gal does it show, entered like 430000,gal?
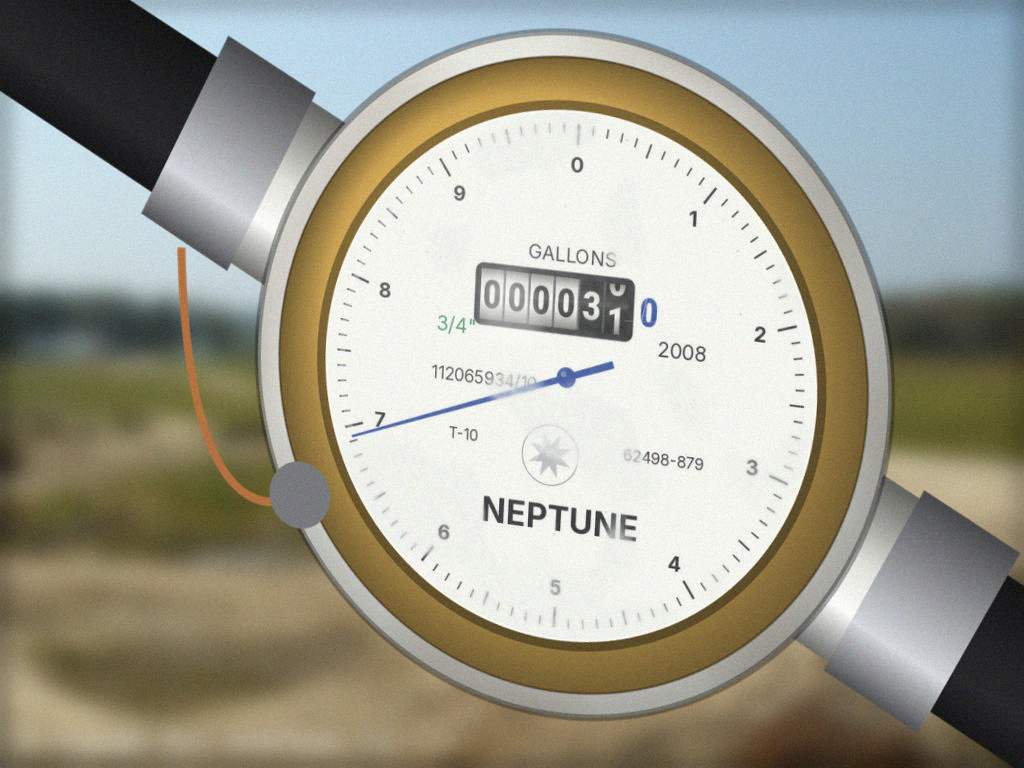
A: 306.9,gal
